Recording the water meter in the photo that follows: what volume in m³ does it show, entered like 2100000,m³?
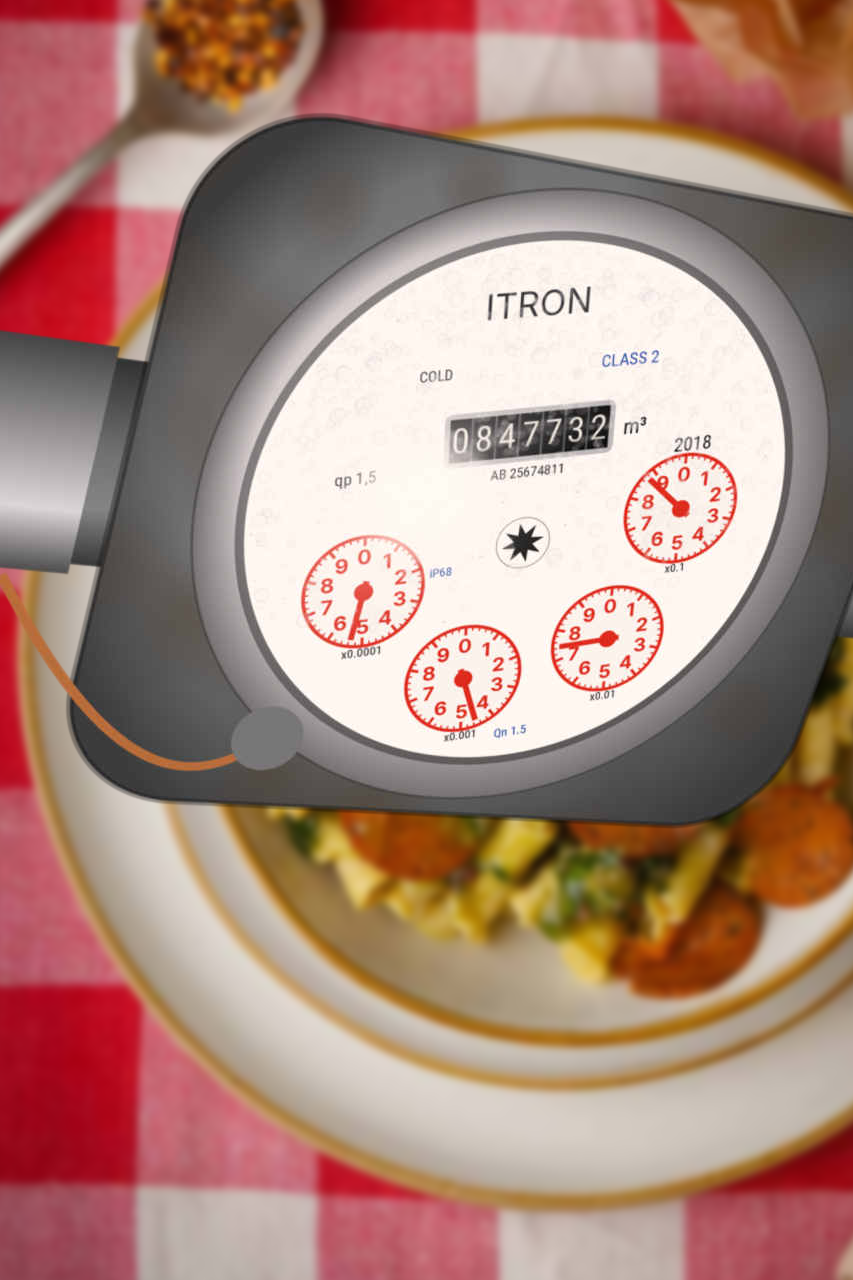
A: 847732.8745,m³
